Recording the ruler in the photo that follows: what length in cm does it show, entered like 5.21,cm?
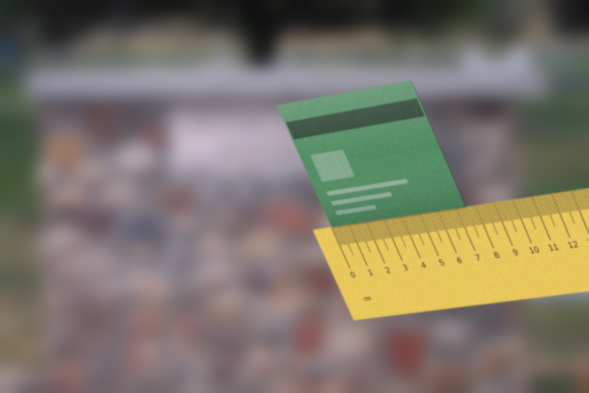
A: 7.5,cm
